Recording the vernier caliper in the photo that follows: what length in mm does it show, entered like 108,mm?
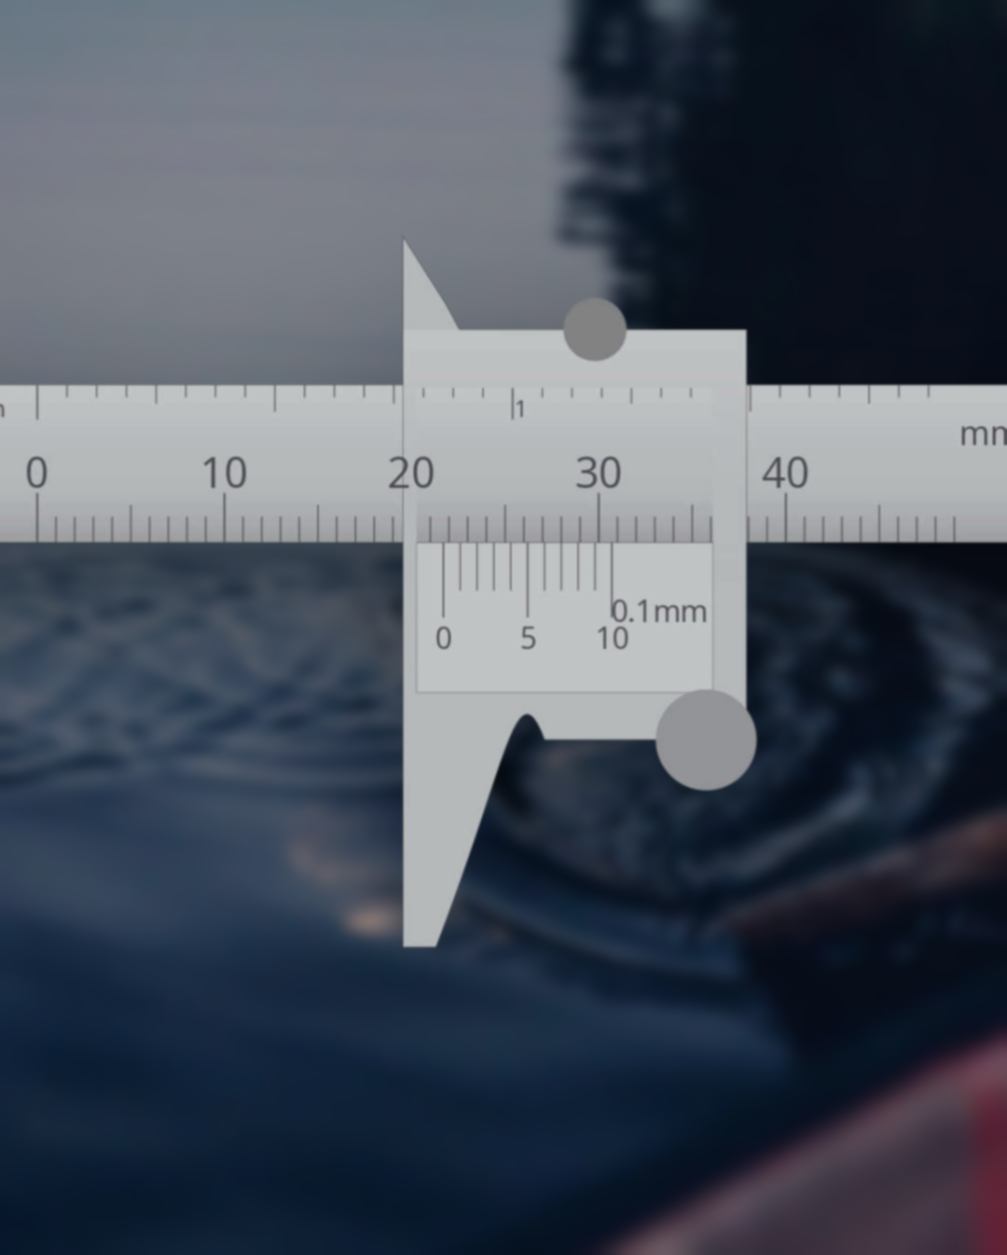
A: 21.7,mm
